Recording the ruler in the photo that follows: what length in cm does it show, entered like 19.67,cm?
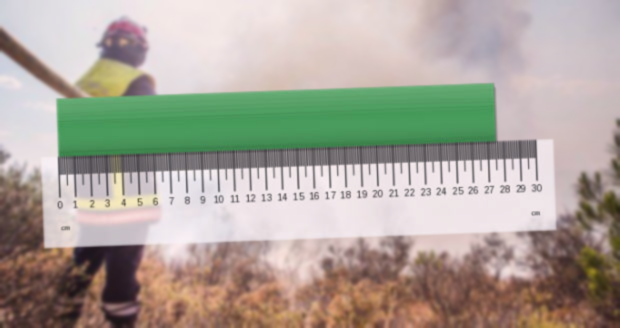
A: 27.5,cm
